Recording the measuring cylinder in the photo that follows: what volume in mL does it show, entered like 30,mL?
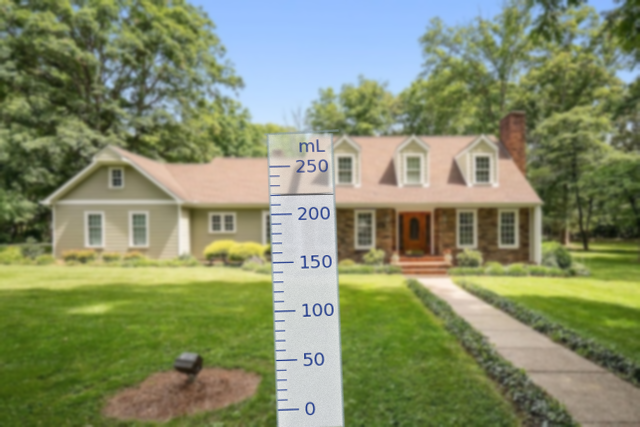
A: 220,mL
